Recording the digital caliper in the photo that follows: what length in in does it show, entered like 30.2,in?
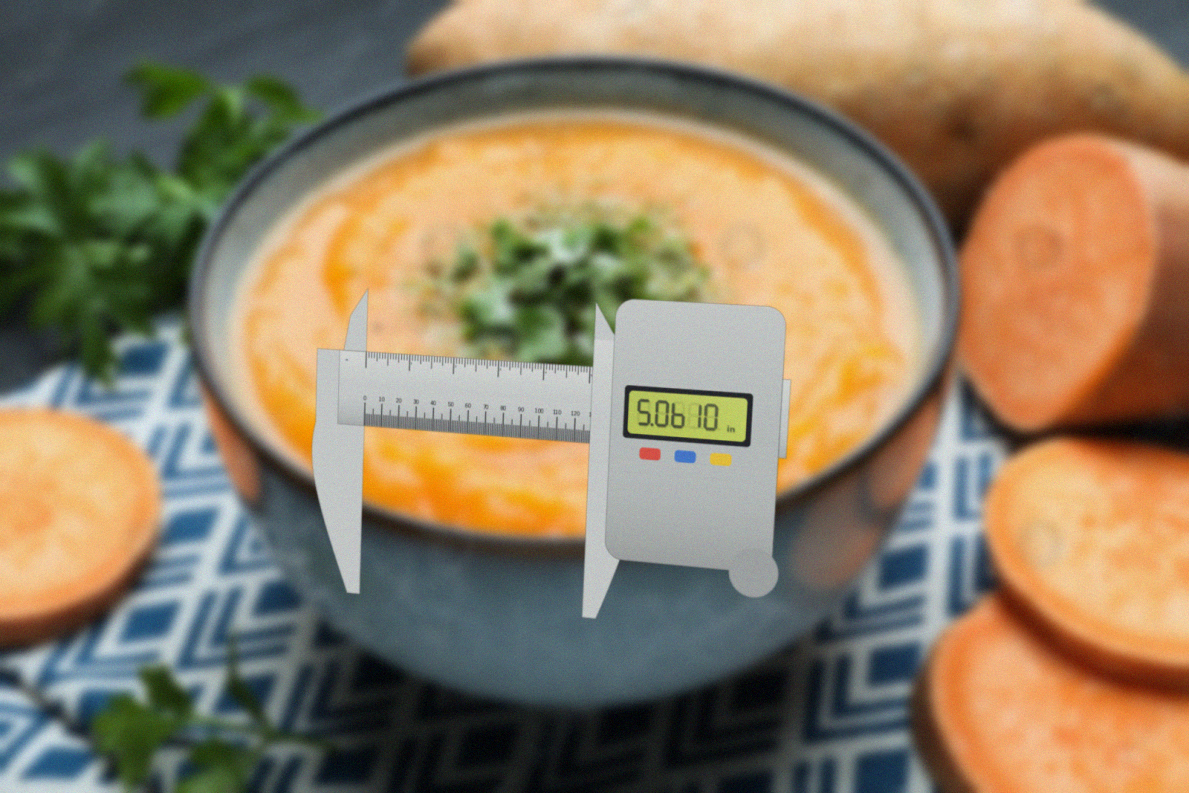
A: 5.0610,in
